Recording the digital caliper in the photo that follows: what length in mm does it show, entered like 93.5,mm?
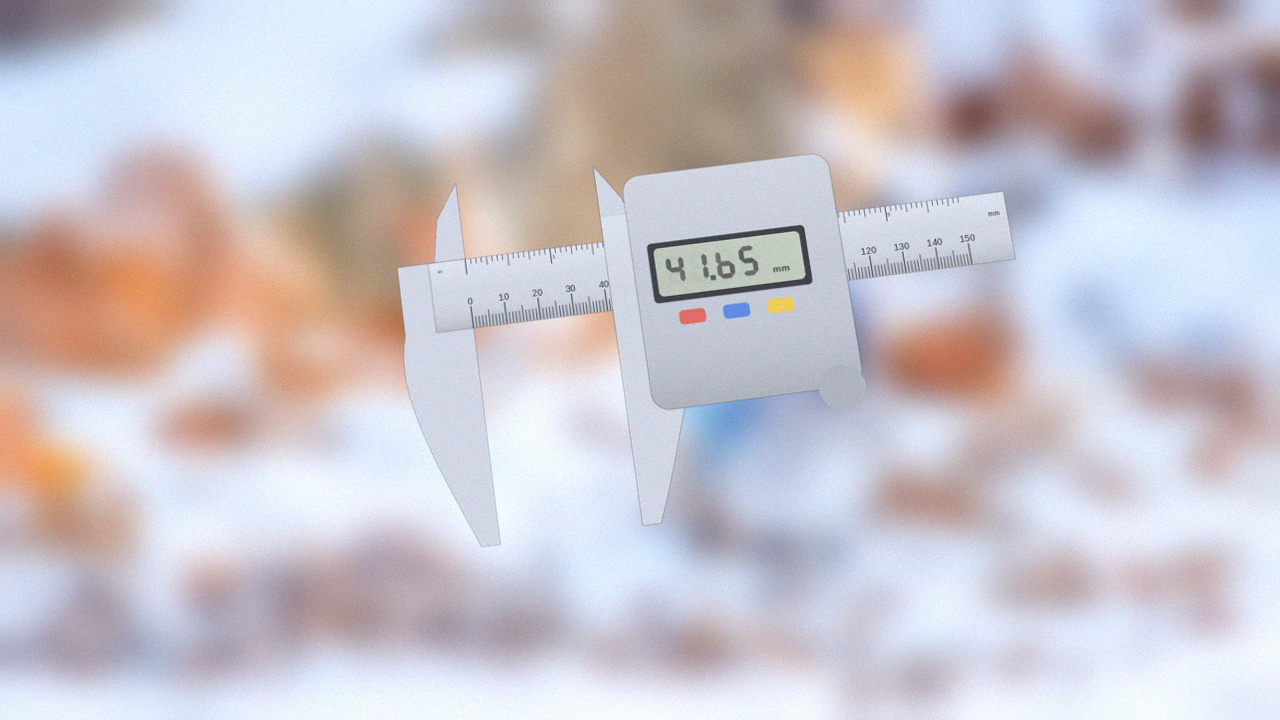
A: 41.65,mm
